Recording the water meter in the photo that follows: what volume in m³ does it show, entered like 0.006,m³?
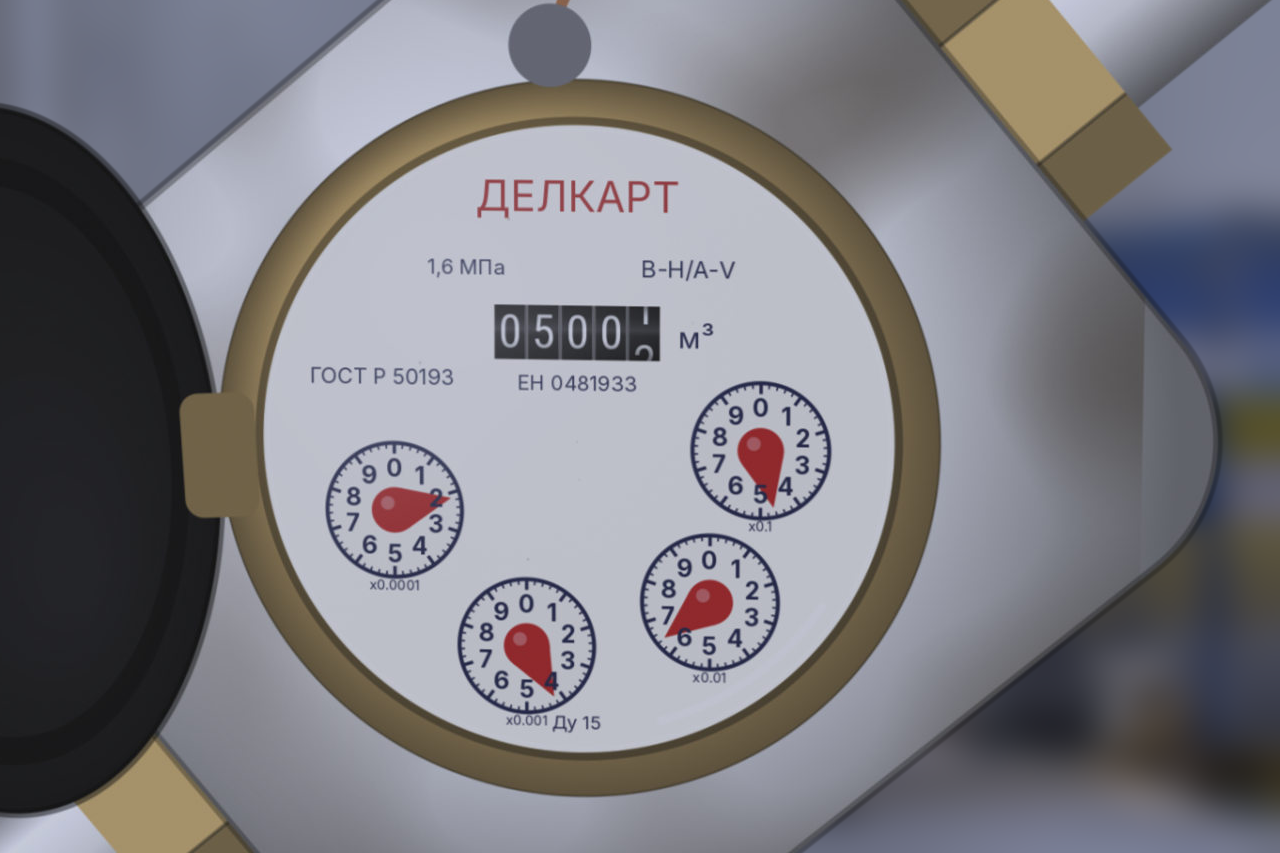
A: 5001.4642,m³
